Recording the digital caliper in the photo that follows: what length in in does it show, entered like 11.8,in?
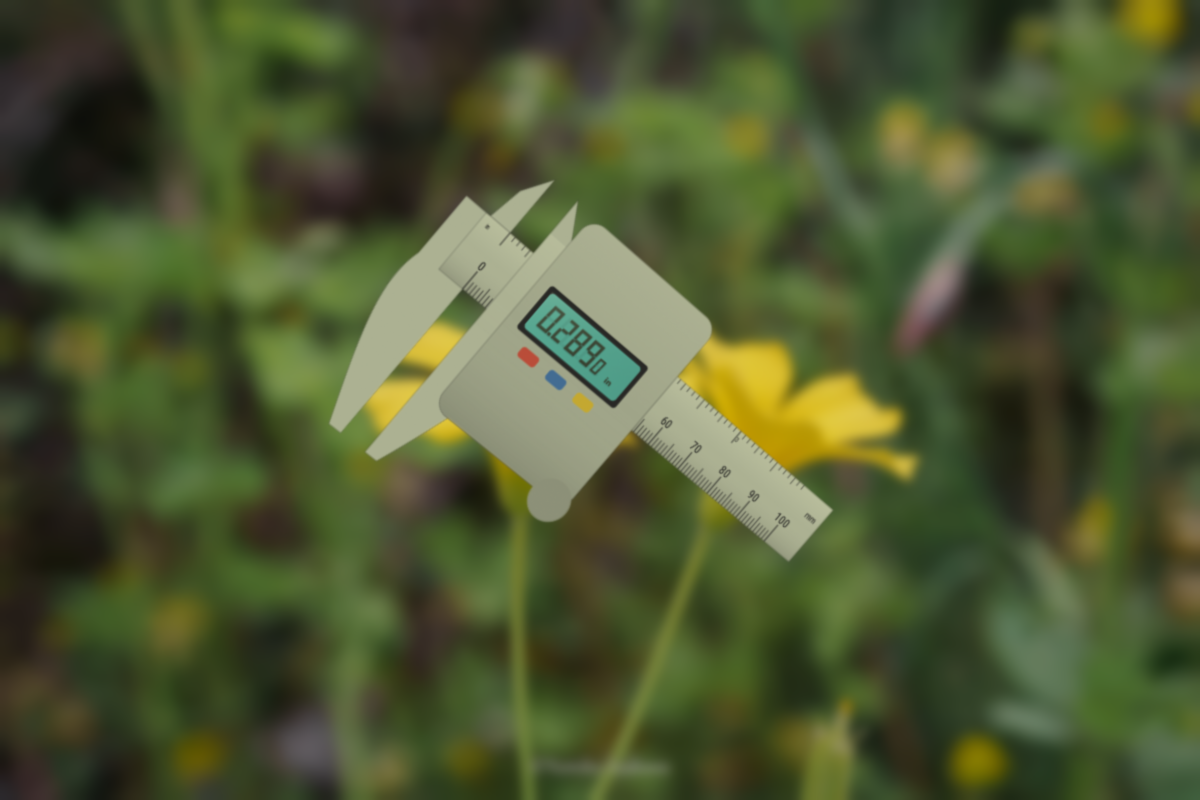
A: 0.2890,in
